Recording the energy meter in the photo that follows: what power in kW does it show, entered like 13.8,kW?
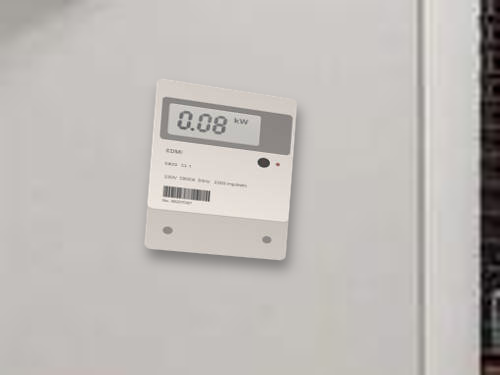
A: 0.08,kW
